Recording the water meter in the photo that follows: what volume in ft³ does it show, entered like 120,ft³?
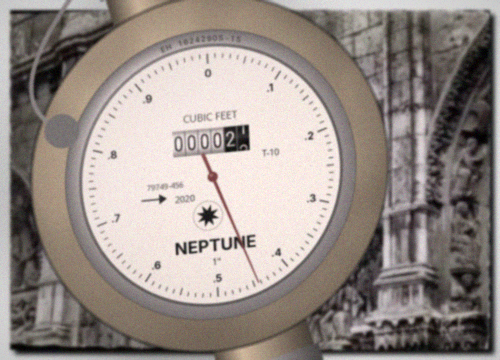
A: 21.44,ft³
